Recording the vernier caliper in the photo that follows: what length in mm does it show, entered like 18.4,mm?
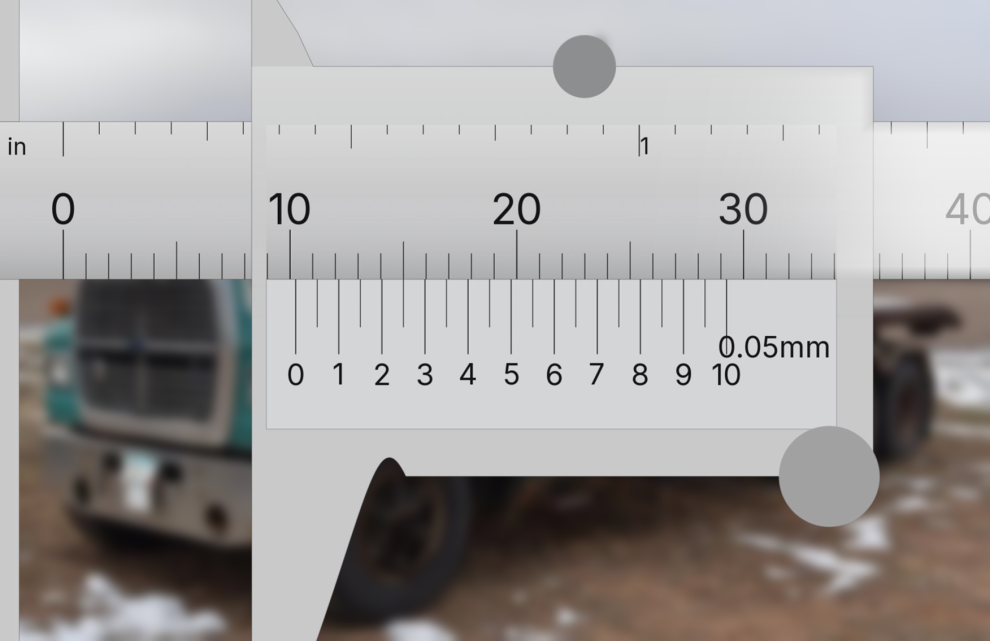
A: 10.25,mm
